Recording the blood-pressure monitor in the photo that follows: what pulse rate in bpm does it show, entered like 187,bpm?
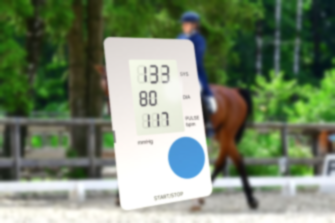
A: 117,bpm
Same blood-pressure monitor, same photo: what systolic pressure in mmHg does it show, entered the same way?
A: 133,mmHg
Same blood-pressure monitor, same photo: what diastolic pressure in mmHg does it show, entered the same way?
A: 80,mmHg
